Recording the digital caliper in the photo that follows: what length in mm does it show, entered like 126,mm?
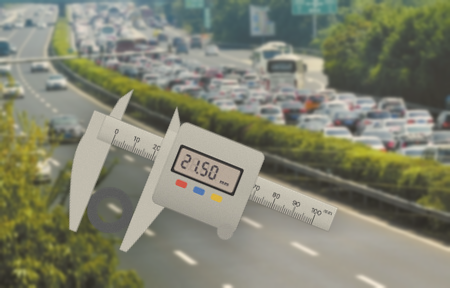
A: 21.50,mm
